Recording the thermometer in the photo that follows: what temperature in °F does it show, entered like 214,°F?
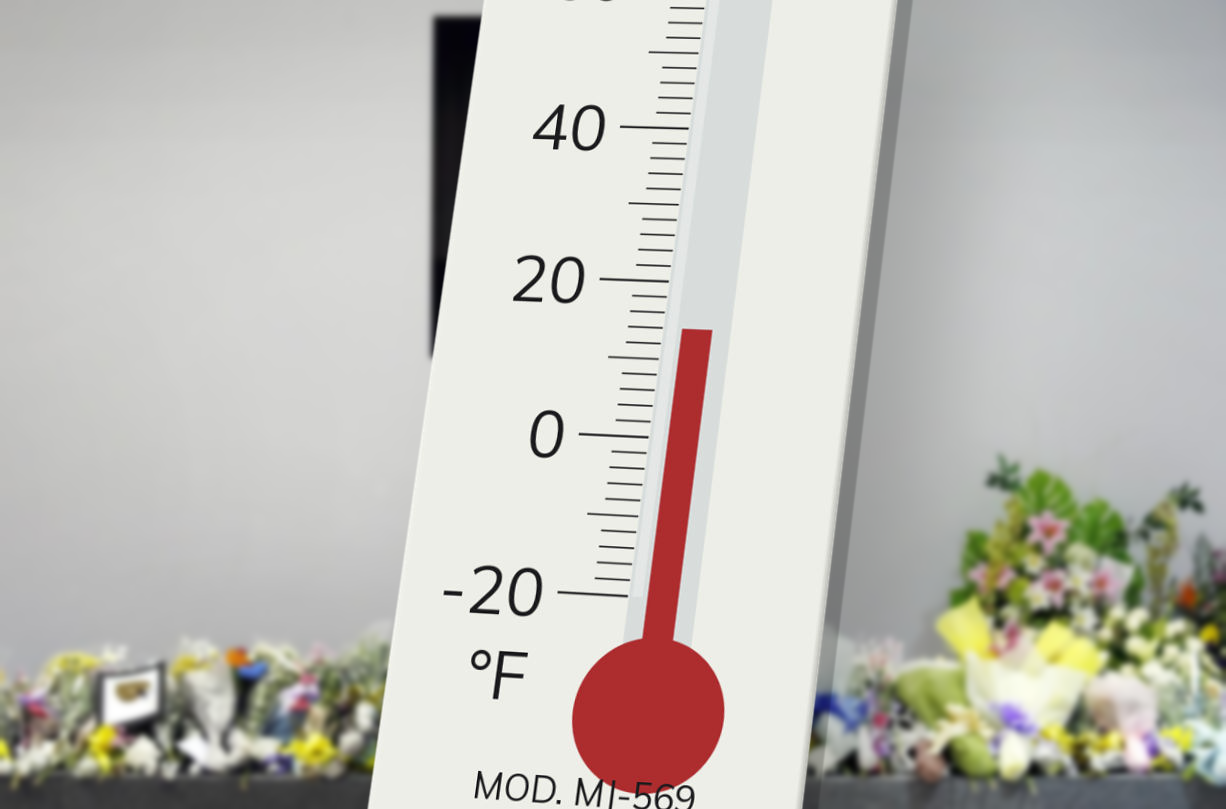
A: 14,°F
